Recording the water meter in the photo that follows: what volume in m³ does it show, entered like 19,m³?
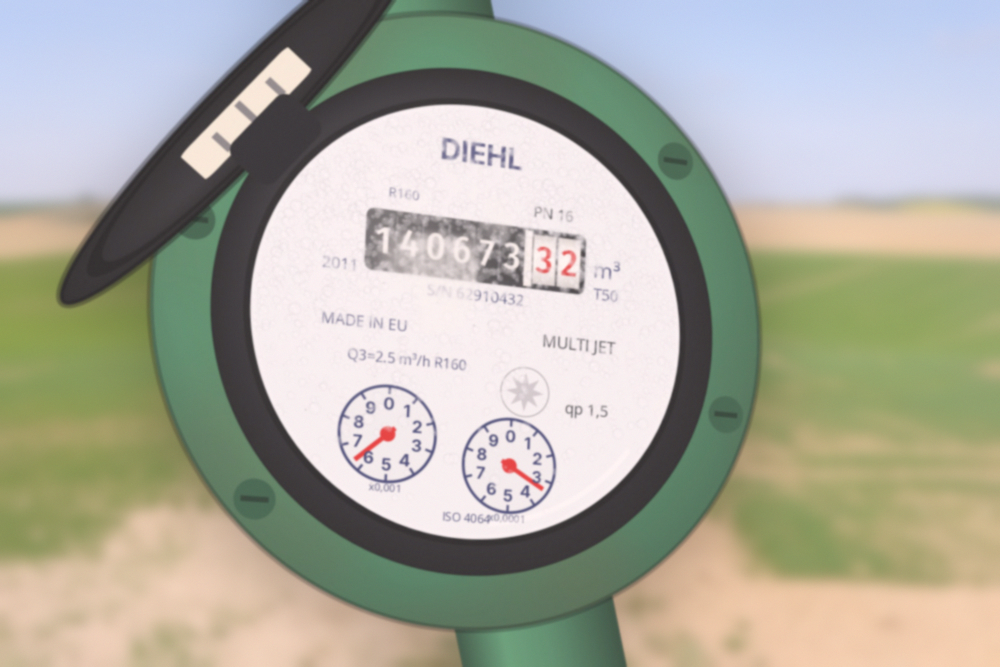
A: 140673.3263,m³
